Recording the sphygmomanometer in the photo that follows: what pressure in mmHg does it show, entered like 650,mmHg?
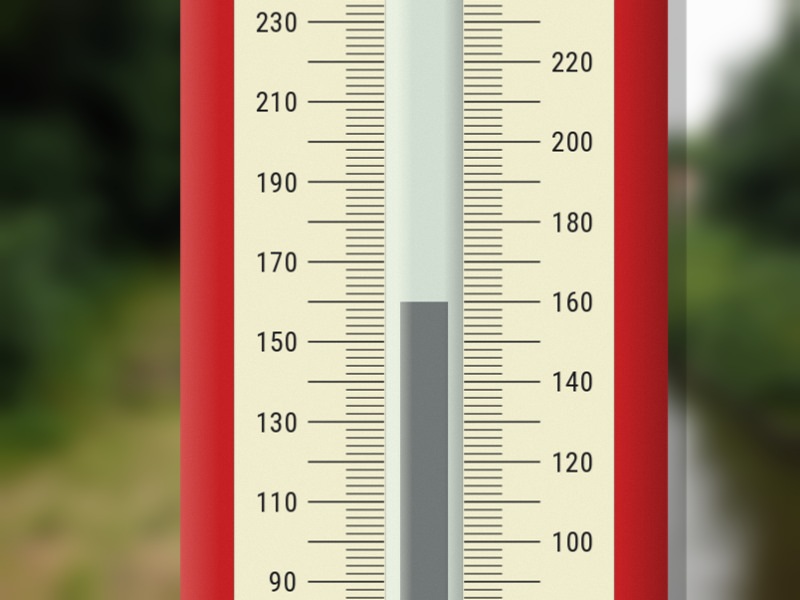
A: 160,mmHg
